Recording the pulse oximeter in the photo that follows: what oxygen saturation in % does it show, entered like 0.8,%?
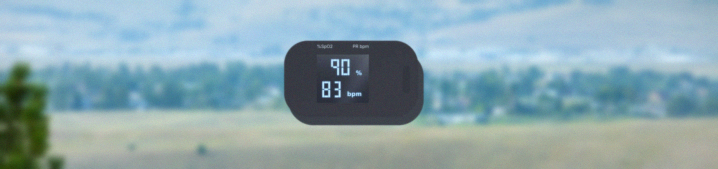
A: 90,%
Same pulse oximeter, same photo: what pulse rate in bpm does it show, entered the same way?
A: 83,bpm
